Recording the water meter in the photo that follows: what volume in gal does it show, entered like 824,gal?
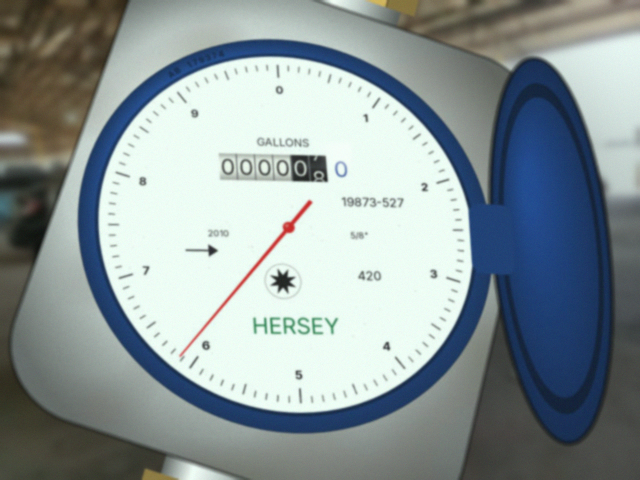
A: 76.1,gal
